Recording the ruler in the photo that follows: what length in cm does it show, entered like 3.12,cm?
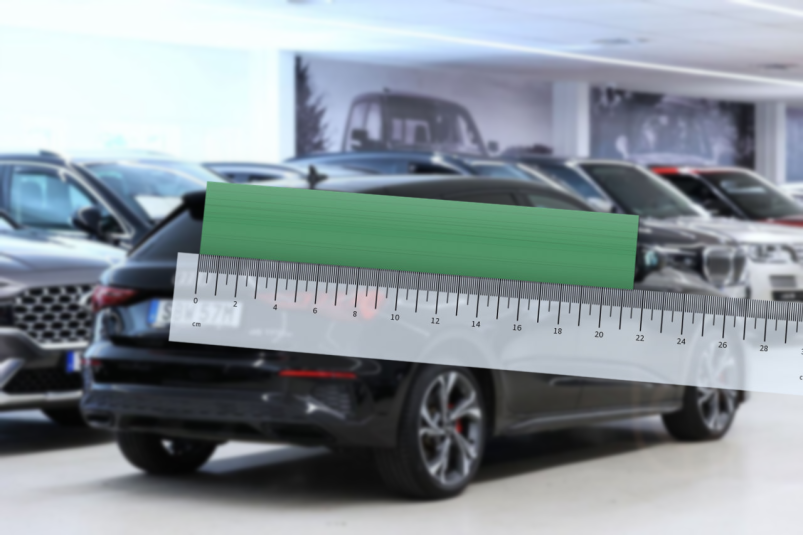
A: 21.5,cm
